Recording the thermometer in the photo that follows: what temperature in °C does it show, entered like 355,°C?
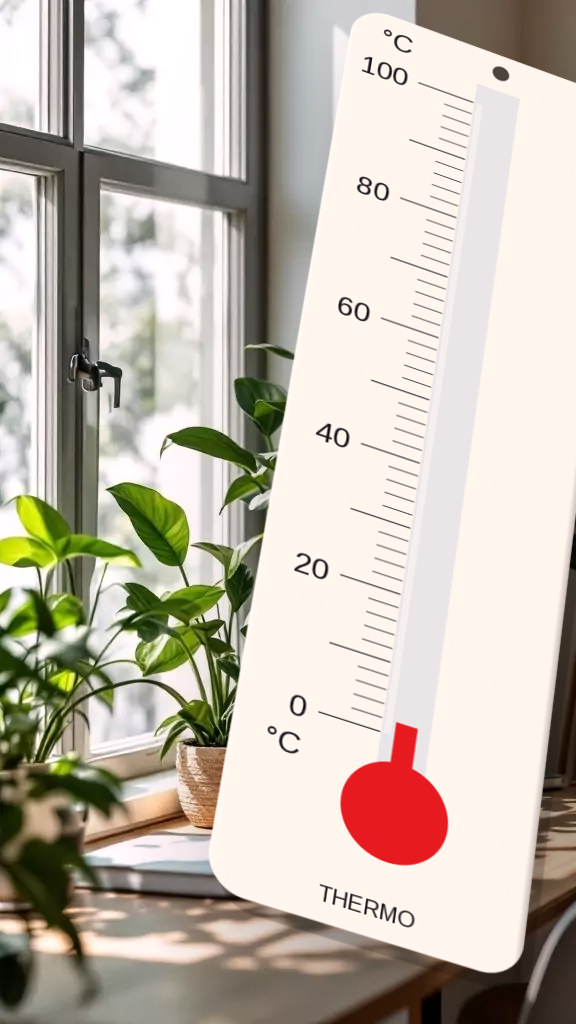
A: 2,°C
